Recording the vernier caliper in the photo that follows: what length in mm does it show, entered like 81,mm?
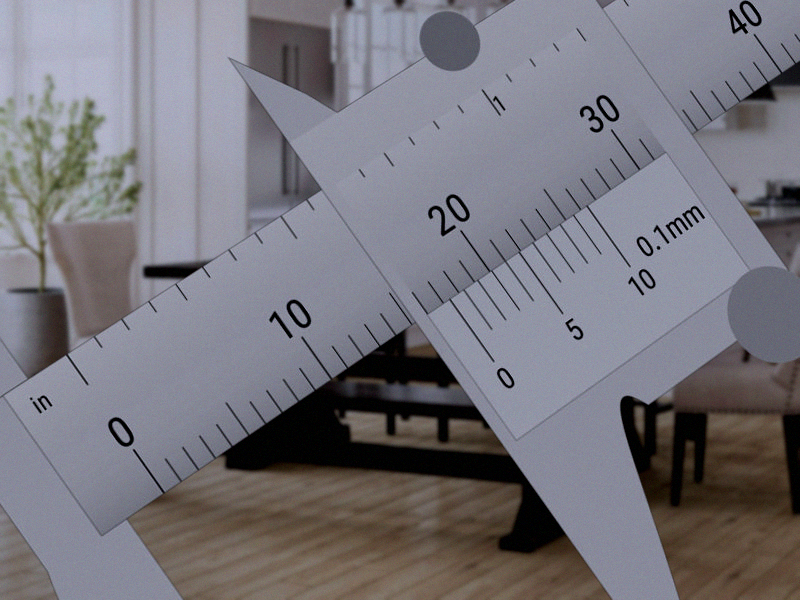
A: 17.4,mm
